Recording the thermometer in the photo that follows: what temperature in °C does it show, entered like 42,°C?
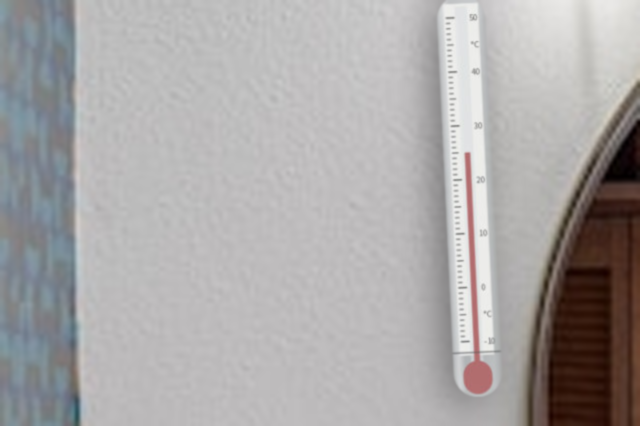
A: 25,°C
